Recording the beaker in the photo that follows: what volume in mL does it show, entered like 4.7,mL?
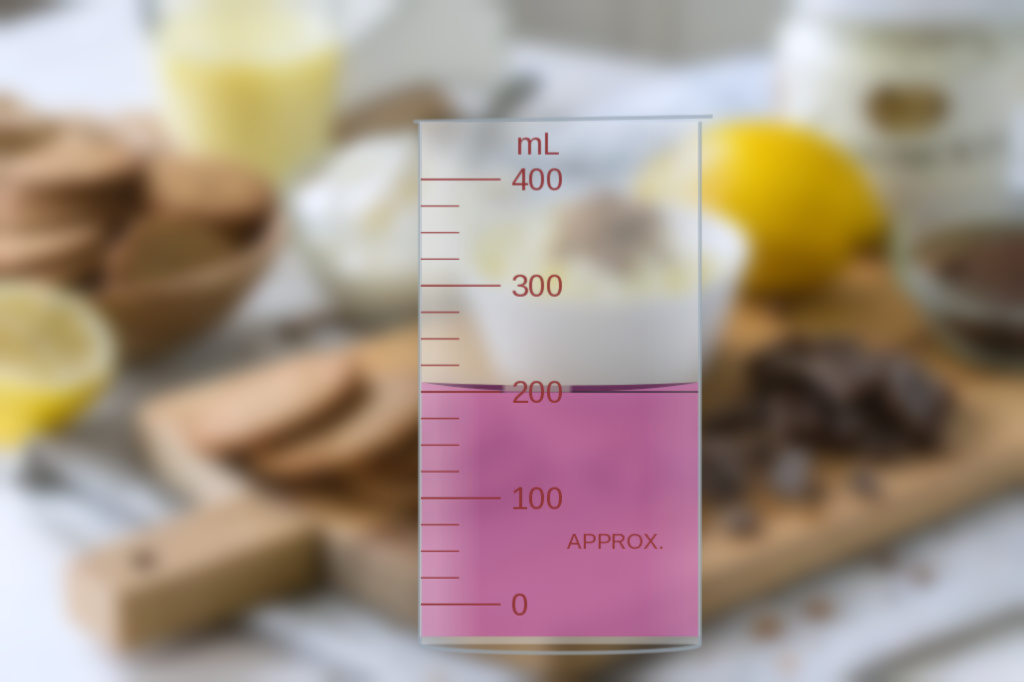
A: 200,mL
